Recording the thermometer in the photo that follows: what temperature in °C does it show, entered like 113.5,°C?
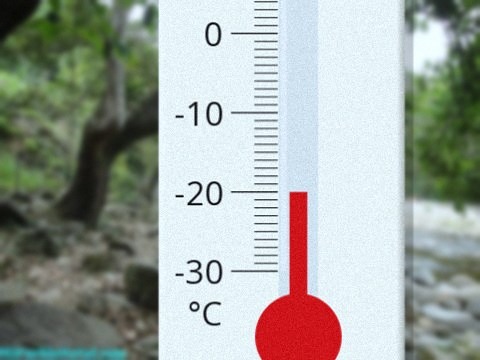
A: -20,°C
